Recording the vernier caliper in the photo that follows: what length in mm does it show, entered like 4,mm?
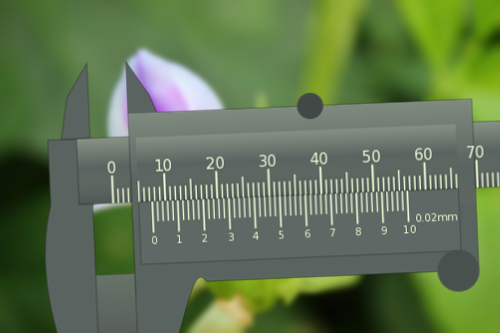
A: 7.5,mm
